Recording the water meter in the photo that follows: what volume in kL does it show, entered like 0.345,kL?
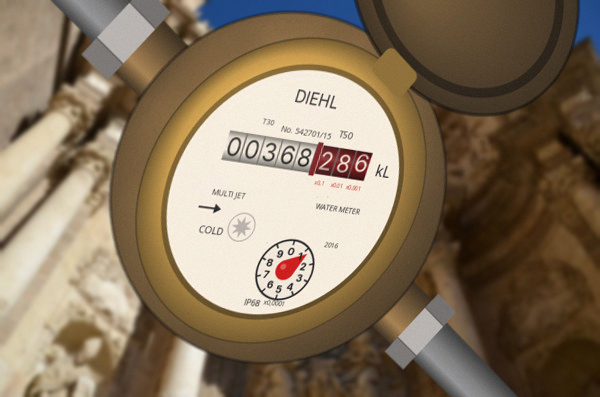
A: 368.2861,kL
